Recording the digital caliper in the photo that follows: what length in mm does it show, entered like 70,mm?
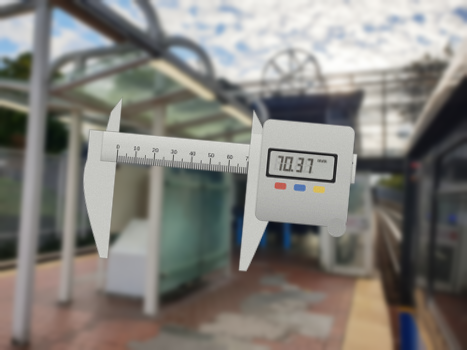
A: 70.37,mm
